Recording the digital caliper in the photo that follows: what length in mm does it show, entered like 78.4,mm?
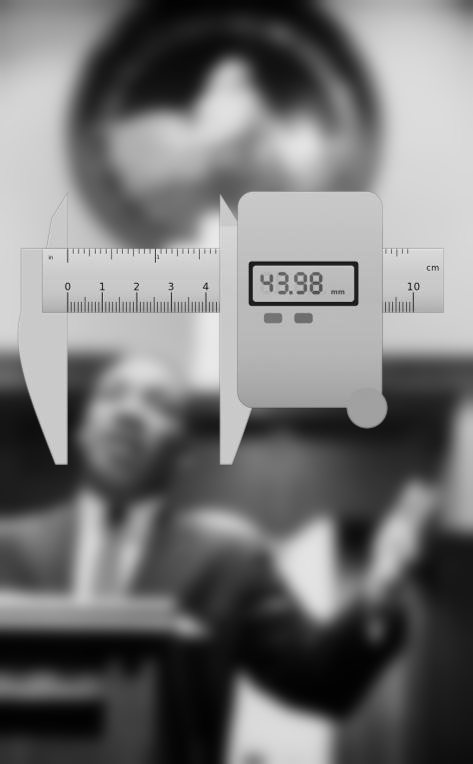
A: 43.98,mm
